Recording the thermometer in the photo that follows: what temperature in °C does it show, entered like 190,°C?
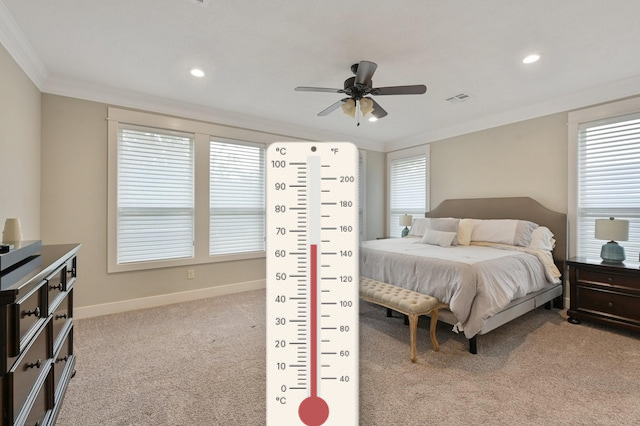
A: 64,°C
